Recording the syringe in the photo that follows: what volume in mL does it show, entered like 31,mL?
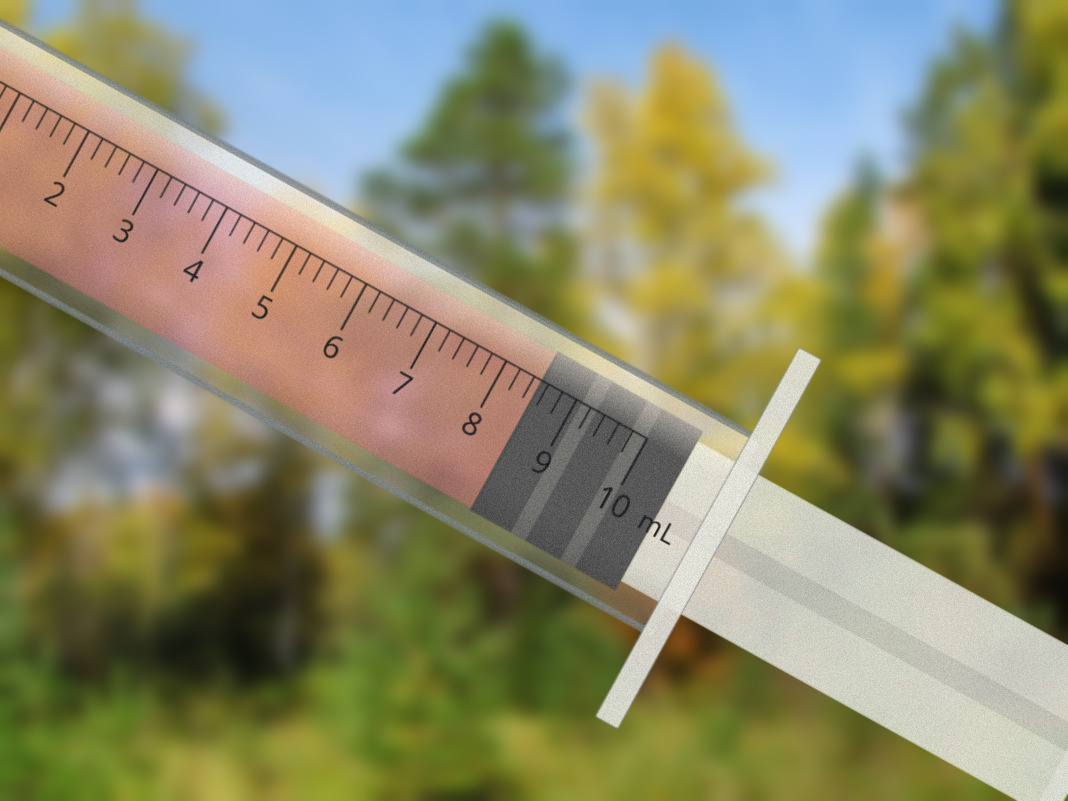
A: 8.5,mL
